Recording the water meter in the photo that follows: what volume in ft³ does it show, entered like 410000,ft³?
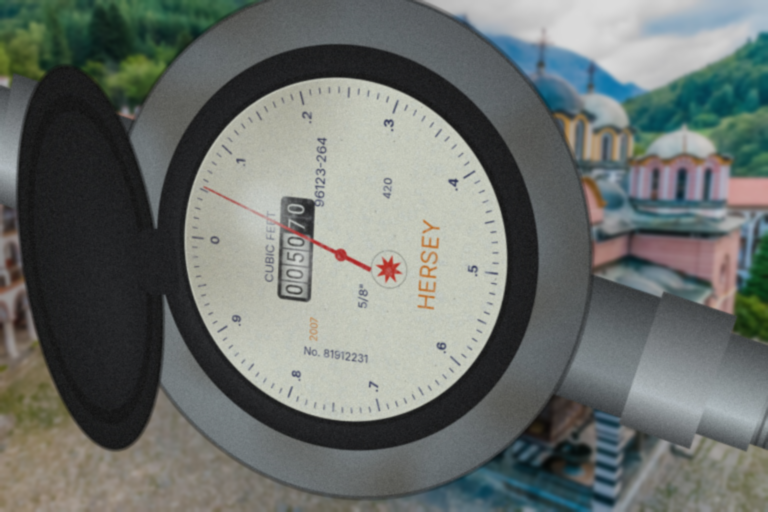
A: 5070.05,ft³
